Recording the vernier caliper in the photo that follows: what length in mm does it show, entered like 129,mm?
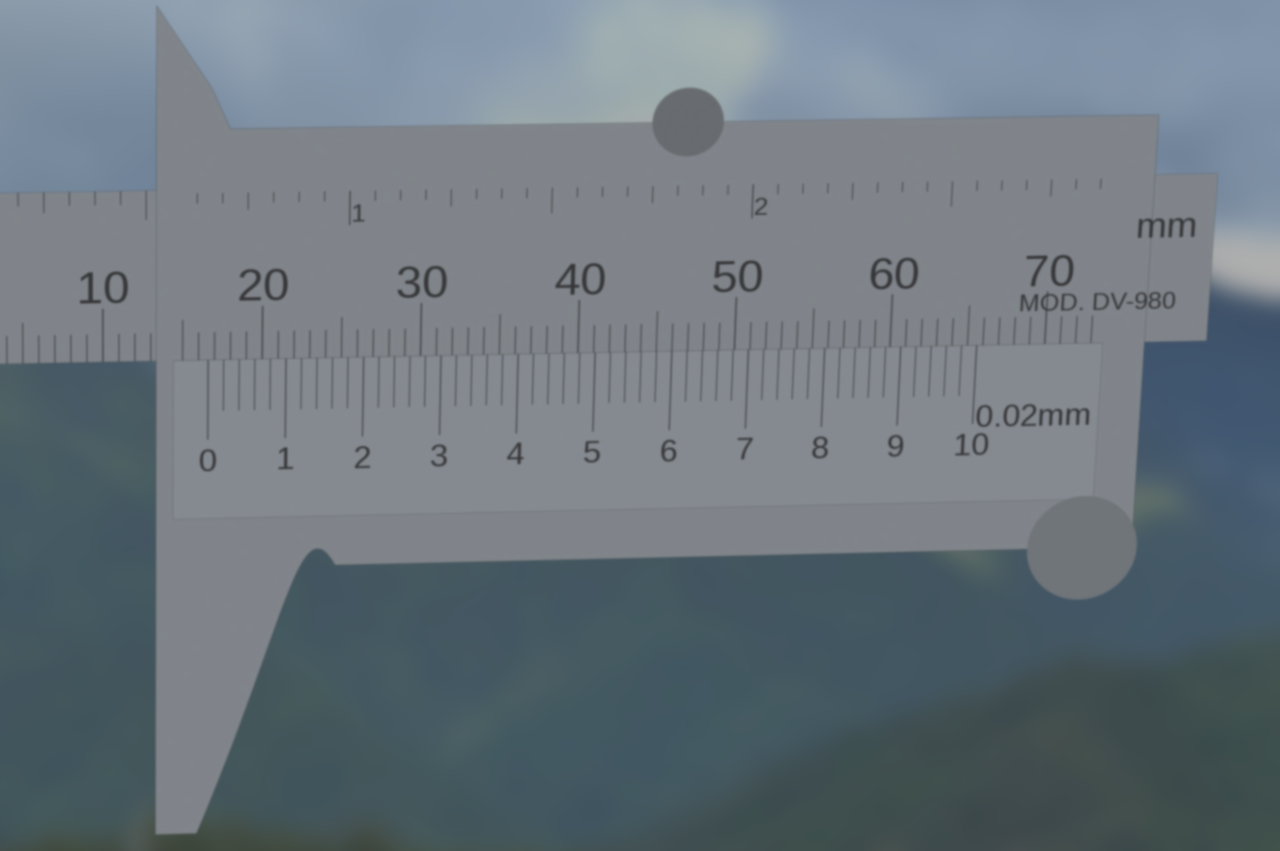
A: 16.6,mm
